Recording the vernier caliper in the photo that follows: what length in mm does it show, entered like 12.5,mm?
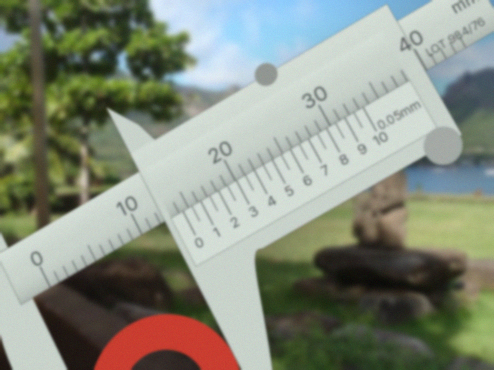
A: 14.4,mm
